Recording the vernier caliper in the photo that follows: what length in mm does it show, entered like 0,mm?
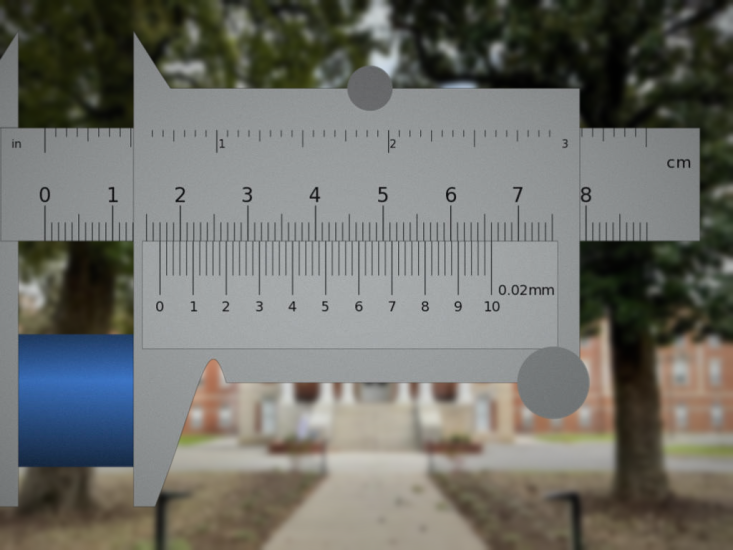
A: 17.0,mm
